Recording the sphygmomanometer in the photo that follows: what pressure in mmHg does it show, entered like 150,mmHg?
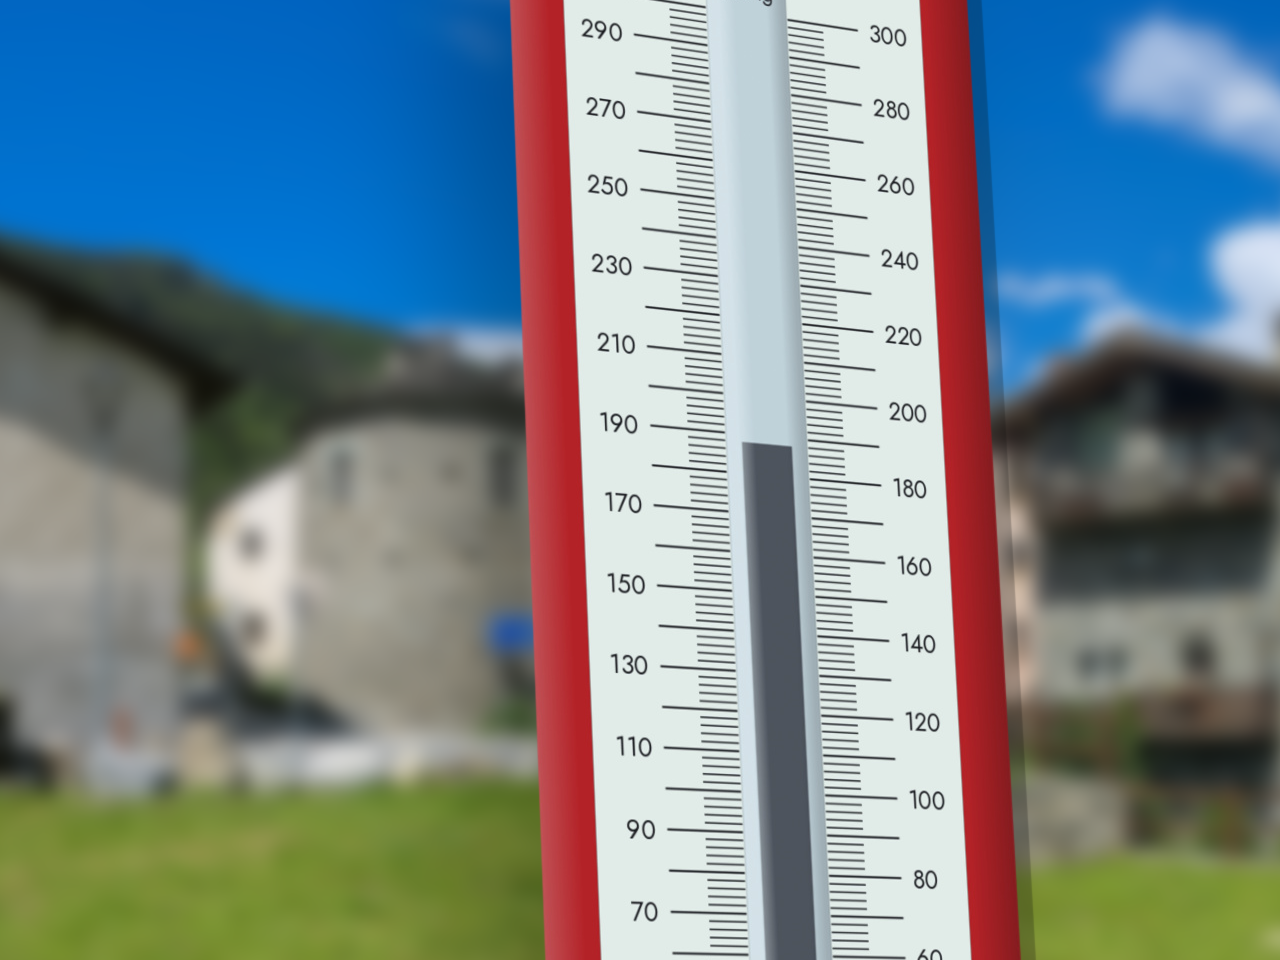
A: 188,mmHg
